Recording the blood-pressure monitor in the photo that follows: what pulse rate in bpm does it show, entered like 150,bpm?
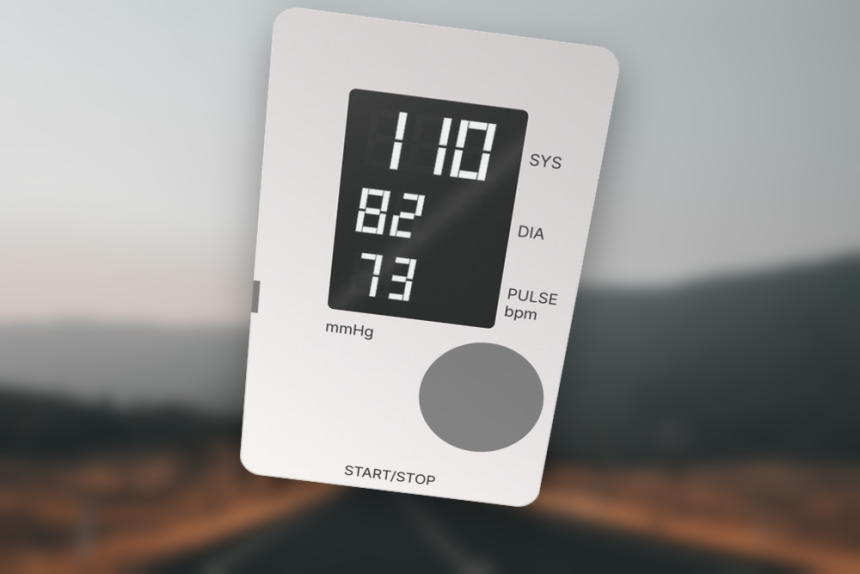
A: 73,bpm
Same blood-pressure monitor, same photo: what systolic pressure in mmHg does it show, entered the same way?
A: 110,mmHg
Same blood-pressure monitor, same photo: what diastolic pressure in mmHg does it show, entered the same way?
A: 82,mmHg
